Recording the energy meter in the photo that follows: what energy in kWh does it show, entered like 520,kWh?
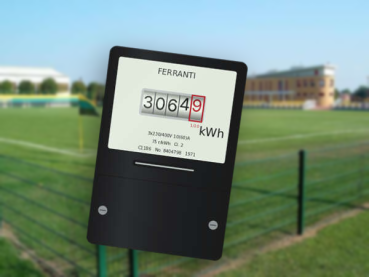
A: 3064.9,kWh
